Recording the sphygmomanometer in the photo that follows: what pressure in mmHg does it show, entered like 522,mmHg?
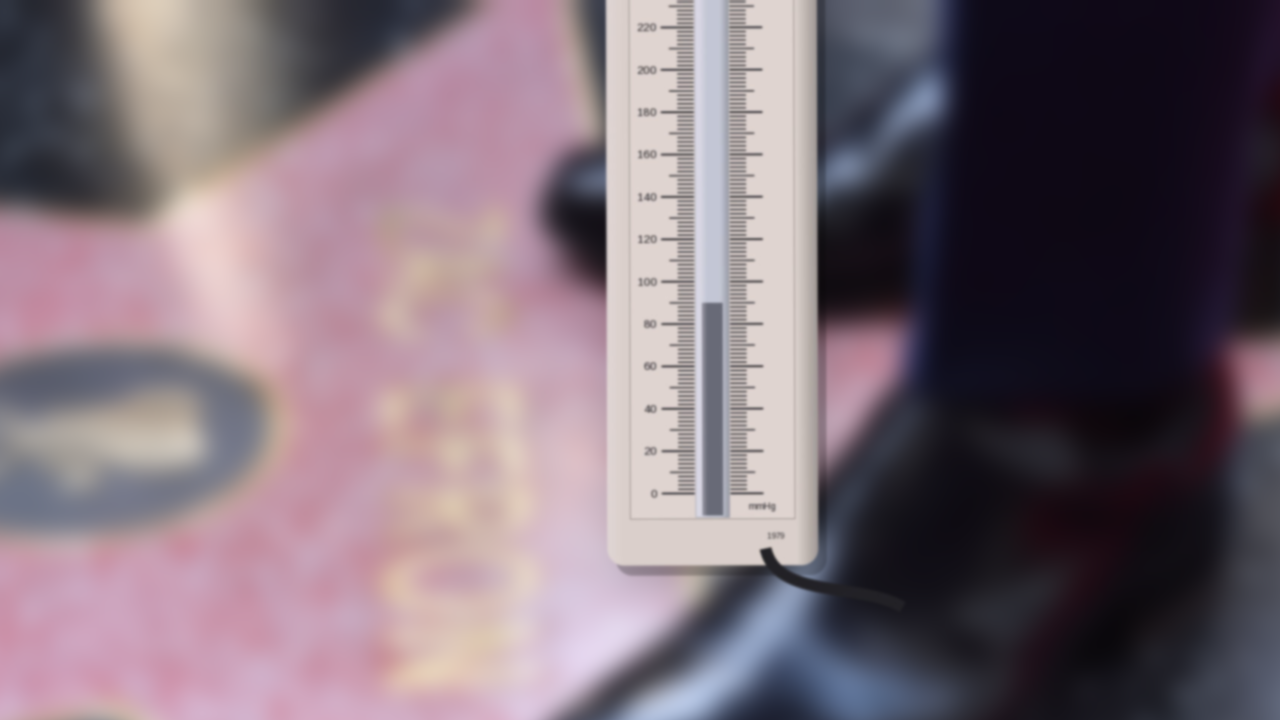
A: 90,mmHg
